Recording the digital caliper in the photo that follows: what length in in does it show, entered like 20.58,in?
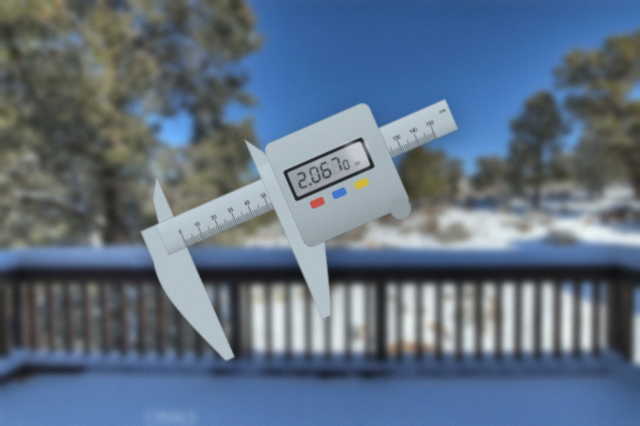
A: 2.0670,in
